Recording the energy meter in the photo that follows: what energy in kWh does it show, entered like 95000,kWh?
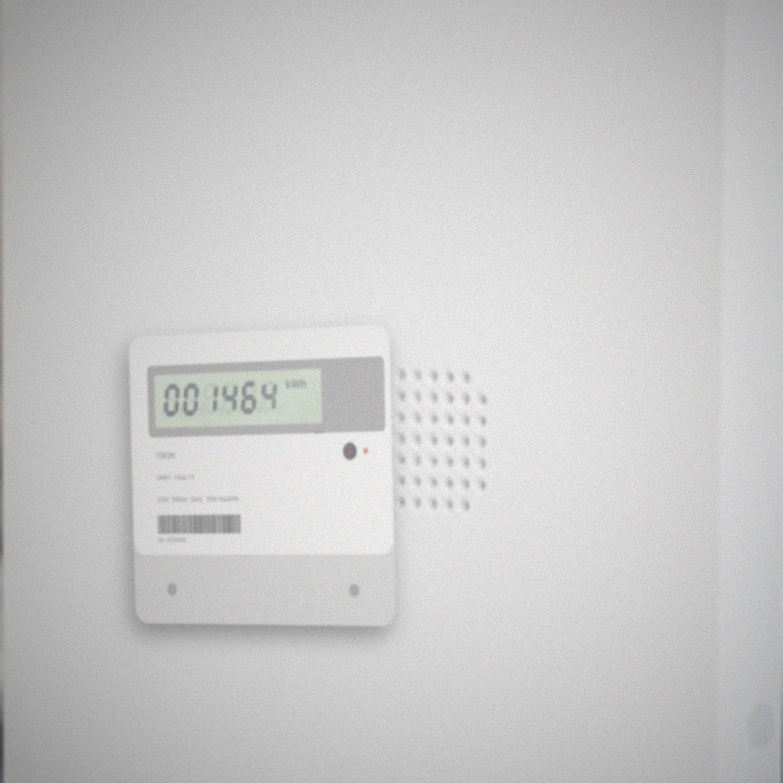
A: 1464,kWh
